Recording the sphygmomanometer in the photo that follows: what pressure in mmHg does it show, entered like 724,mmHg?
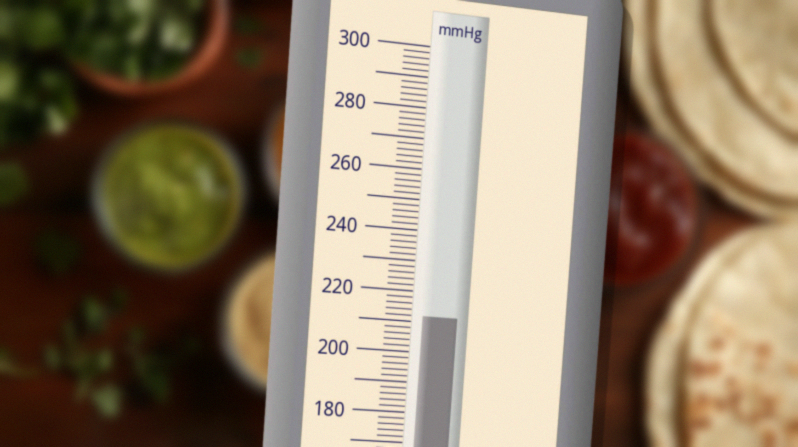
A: 212,mmHg
